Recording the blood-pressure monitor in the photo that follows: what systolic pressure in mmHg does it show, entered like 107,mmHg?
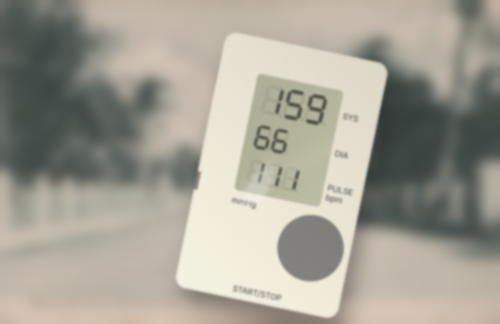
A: 159,mmHg
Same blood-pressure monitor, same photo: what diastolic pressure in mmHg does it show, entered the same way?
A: 66,mmHg
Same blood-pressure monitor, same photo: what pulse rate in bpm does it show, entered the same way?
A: 111,bpm
